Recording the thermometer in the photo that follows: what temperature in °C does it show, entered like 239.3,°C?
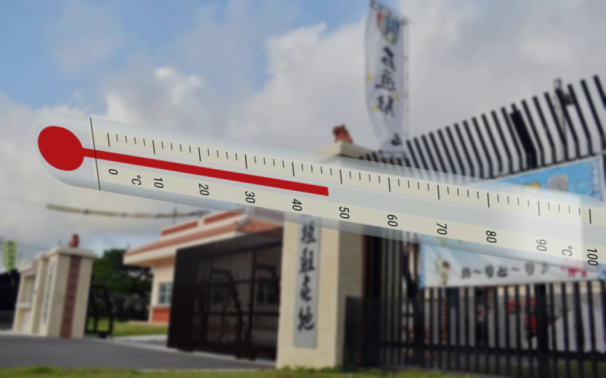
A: 47,°C
